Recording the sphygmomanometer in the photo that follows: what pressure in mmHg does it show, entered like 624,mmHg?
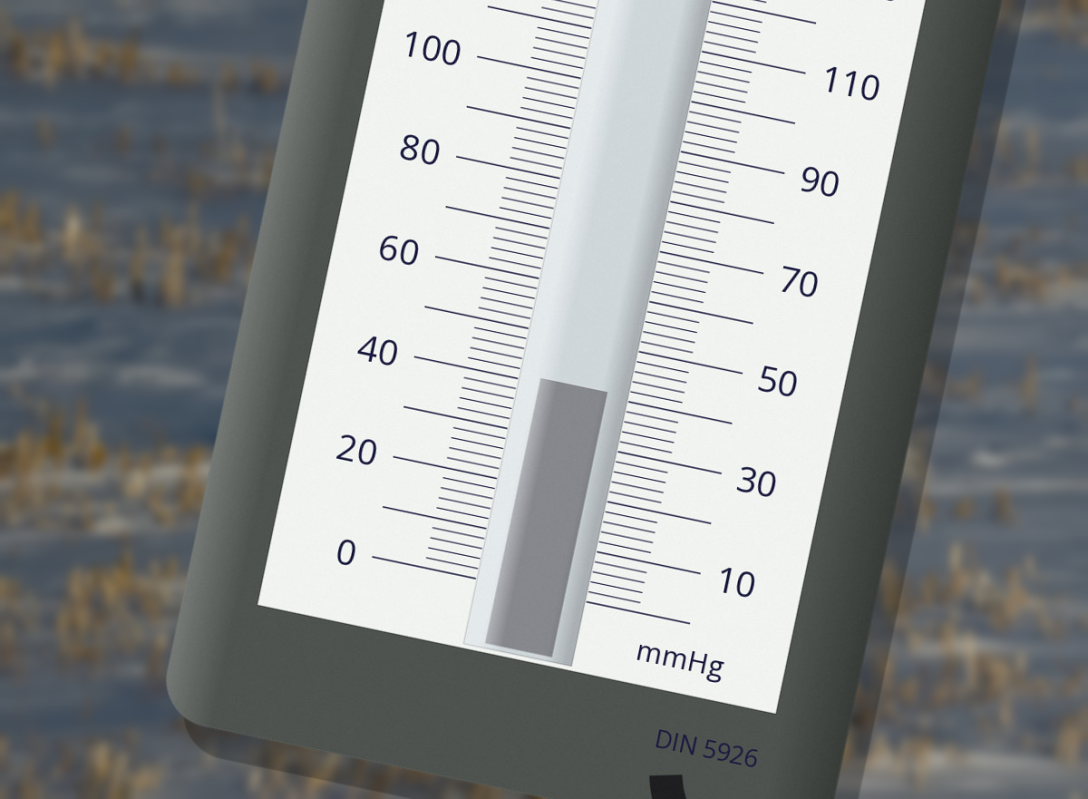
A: 41,mmHg
